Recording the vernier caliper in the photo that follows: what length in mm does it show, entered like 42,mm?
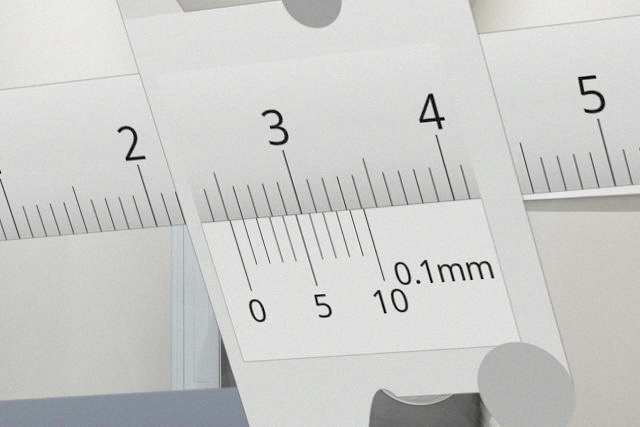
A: 25.1,mm
